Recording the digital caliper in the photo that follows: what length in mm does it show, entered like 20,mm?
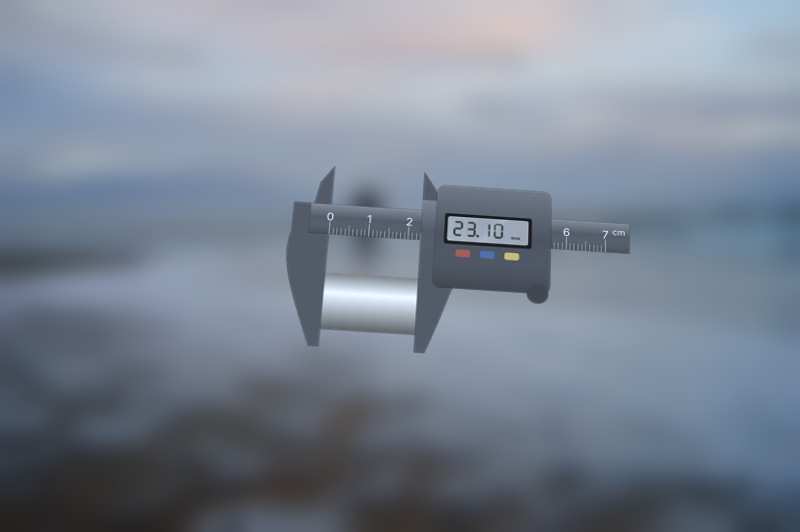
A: 23.10,mm
